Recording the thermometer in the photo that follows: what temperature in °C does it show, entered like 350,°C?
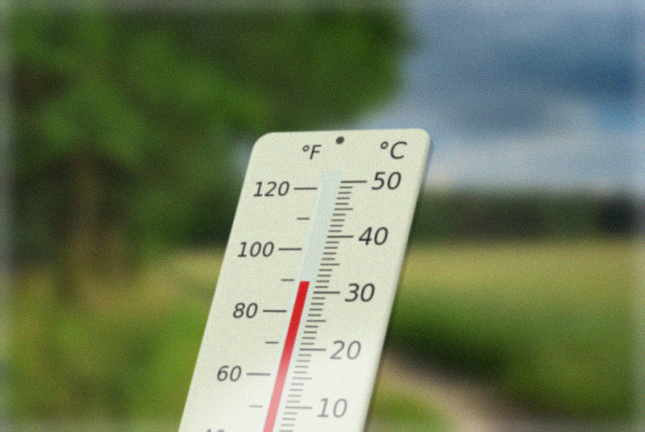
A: 32,°C
